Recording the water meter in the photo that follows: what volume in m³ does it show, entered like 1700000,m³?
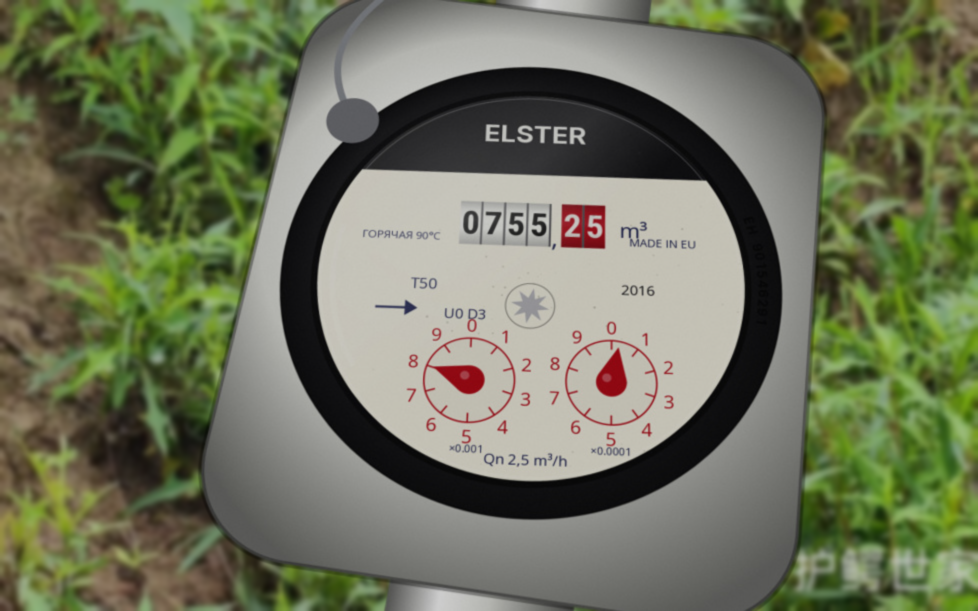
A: 755.2580,m³
